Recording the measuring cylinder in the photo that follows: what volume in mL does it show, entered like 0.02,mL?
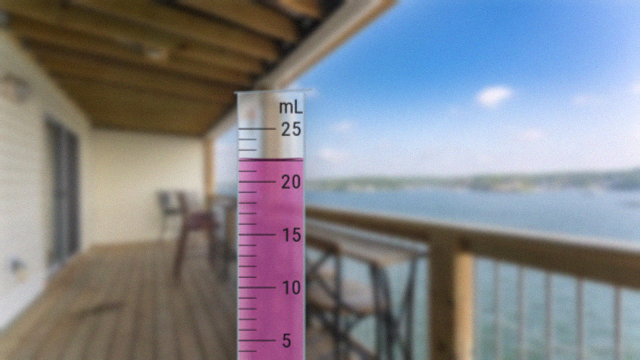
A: 22,mL
